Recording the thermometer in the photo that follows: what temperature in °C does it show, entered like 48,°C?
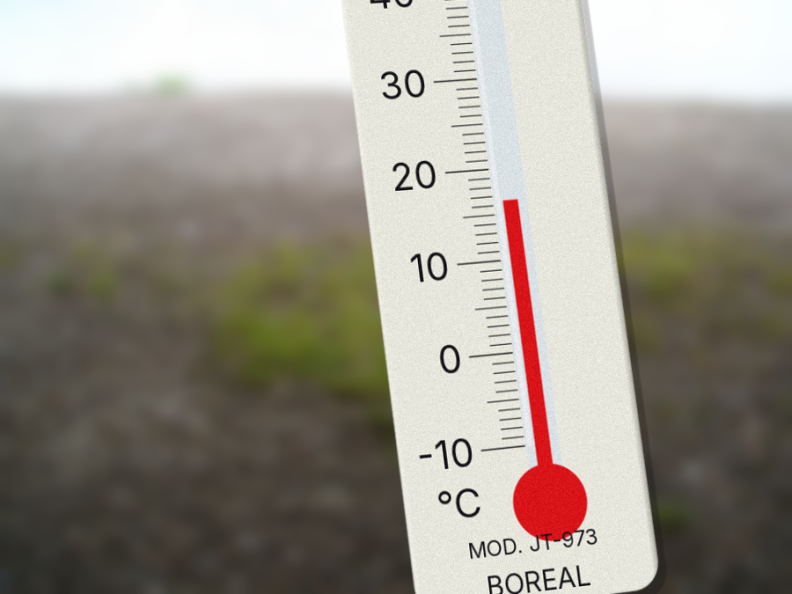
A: 16.5,°C
